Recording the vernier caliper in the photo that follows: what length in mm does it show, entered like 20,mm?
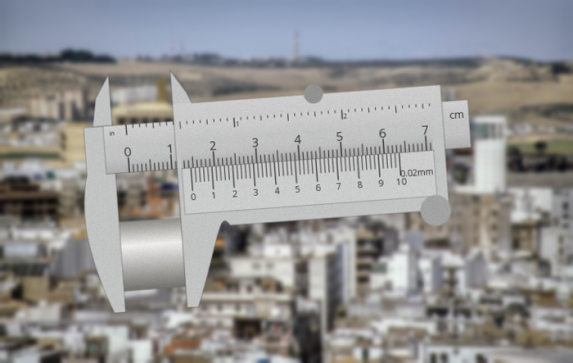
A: 14.5,mm
